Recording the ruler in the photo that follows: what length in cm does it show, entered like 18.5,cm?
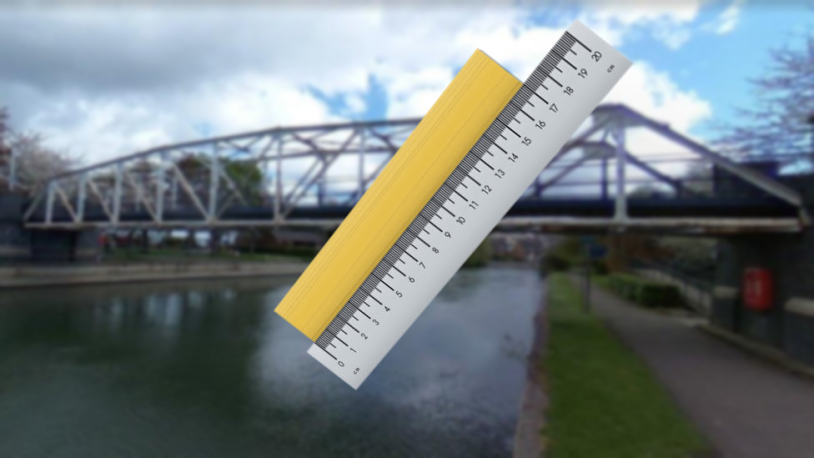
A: 17,cm
